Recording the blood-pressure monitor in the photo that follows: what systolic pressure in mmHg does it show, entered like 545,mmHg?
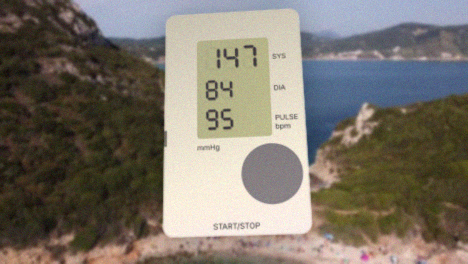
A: 147,mmHg
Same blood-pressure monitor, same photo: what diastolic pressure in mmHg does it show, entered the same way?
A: 84,mmHg
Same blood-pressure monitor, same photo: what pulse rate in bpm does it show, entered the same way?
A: 95,bpm
